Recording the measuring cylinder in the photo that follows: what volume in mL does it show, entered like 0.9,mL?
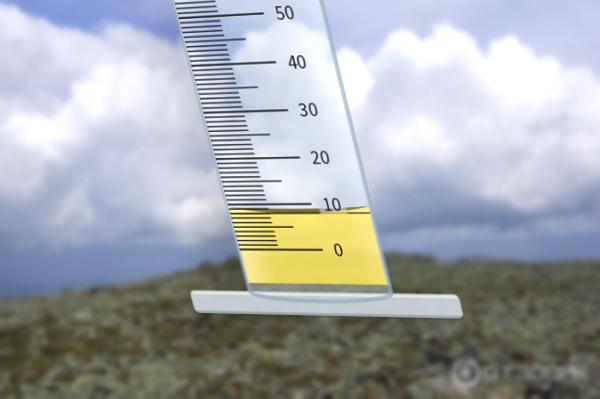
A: 8,mL
